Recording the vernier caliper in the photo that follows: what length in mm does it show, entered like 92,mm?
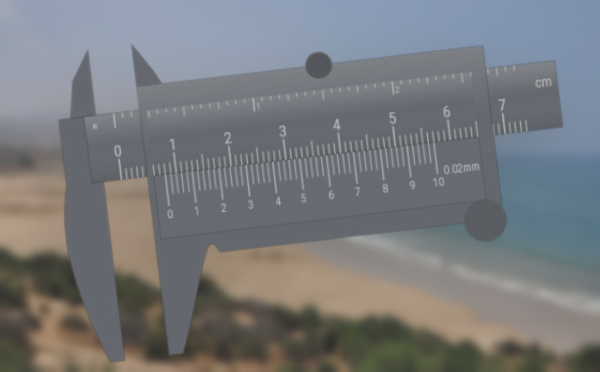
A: 8.0,mm
